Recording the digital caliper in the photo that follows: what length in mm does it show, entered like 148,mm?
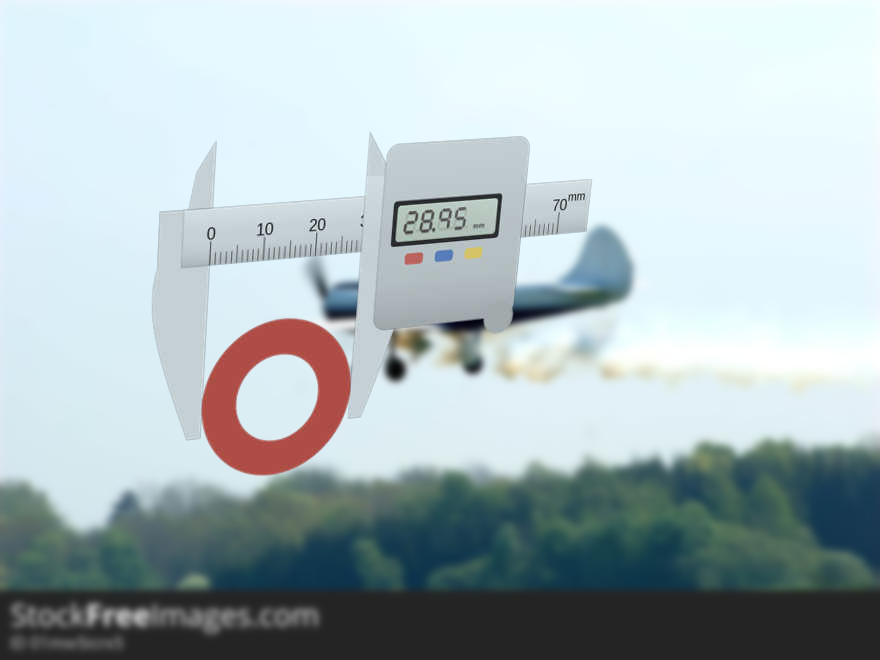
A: 28.95,mm
